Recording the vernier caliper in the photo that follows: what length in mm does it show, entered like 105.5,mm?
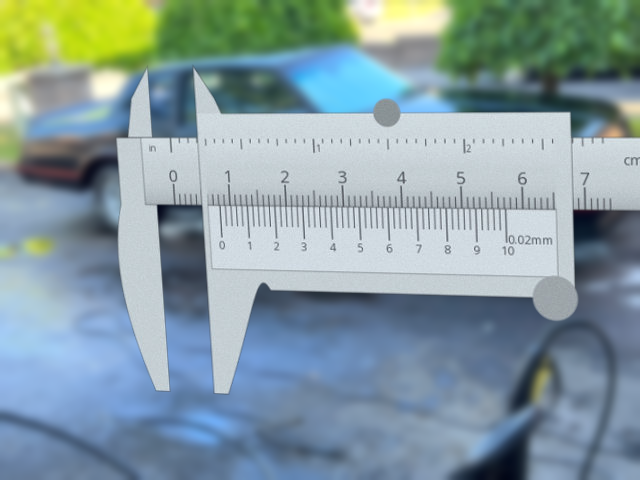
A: 8.2,mm
